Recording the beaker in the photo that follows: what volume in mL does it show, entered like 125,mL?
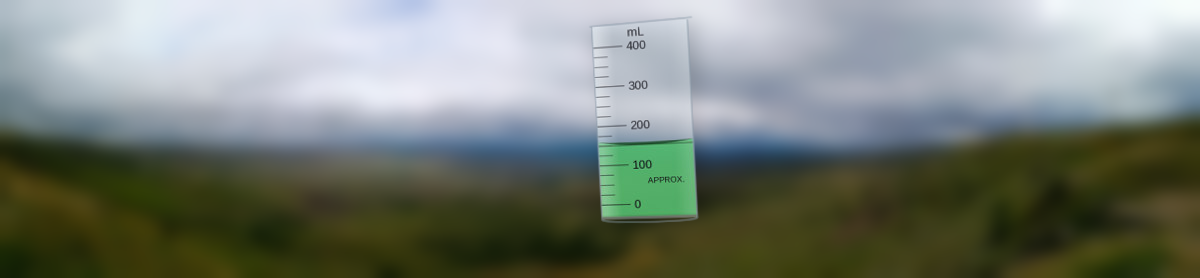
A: 150,mL
